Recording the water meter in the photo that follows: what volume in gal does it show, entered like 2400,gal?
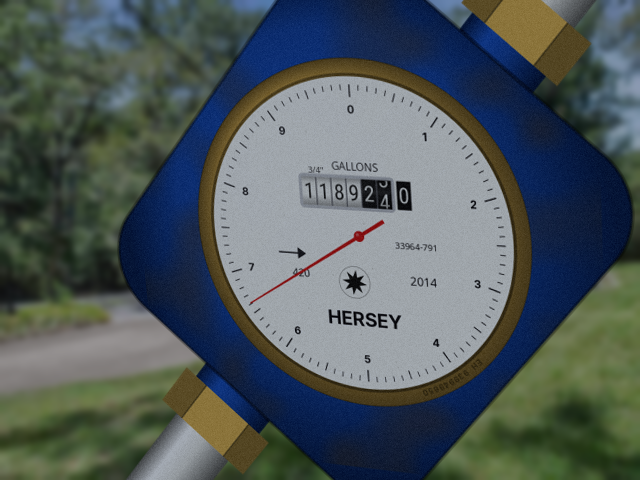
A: 1189236.6,gal
